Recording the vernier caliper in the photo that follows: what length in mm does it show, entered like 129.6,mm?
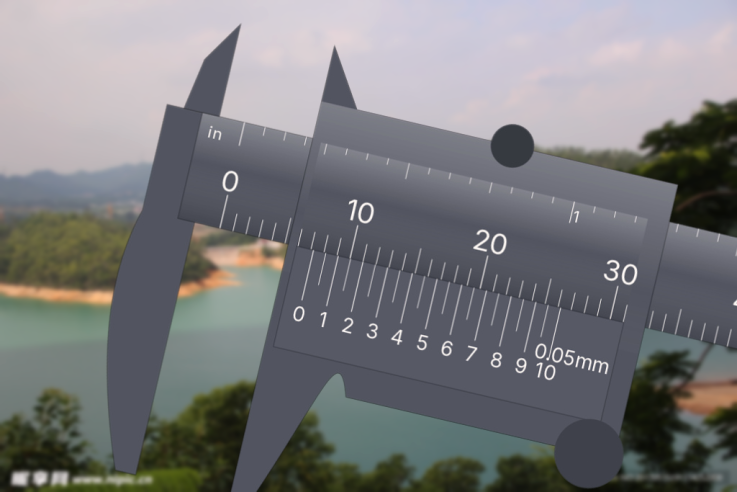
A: 7.2,mm
